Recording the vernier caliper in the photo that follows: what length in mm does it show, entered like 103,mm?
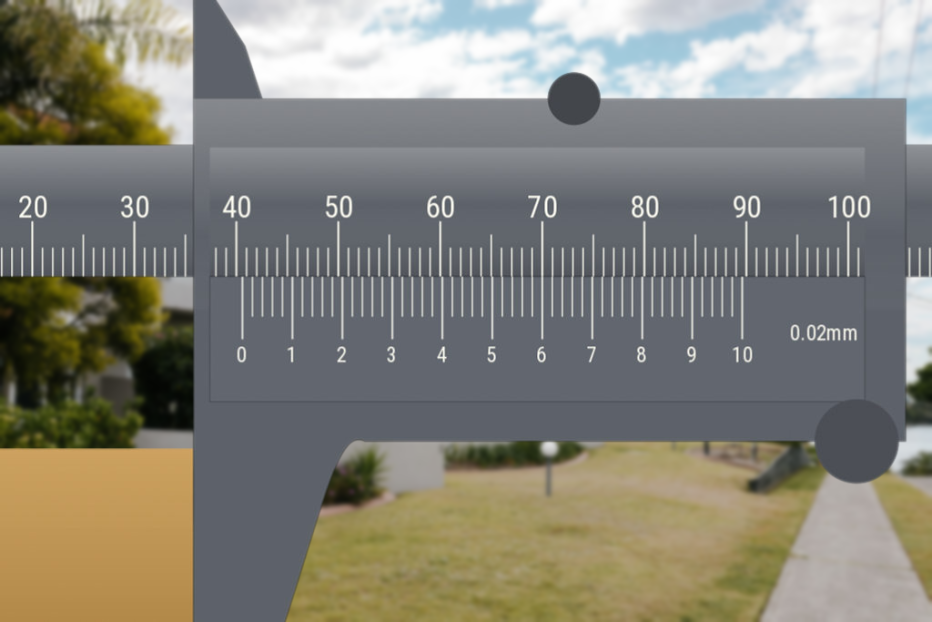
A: 40.6,mm
